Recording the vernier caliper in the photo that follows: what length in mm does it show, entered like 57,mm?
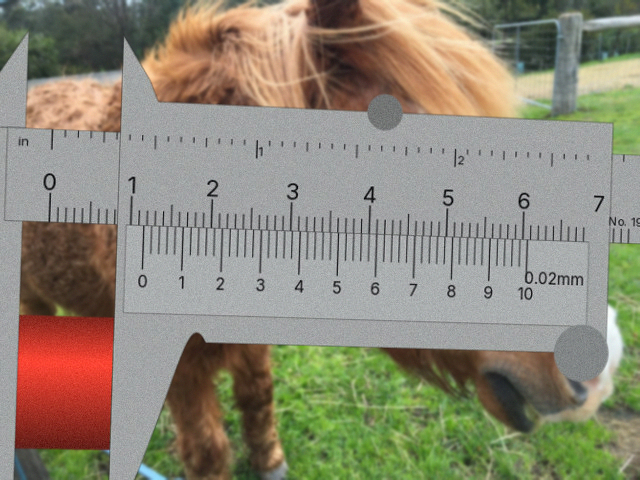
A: 11.6,mm
